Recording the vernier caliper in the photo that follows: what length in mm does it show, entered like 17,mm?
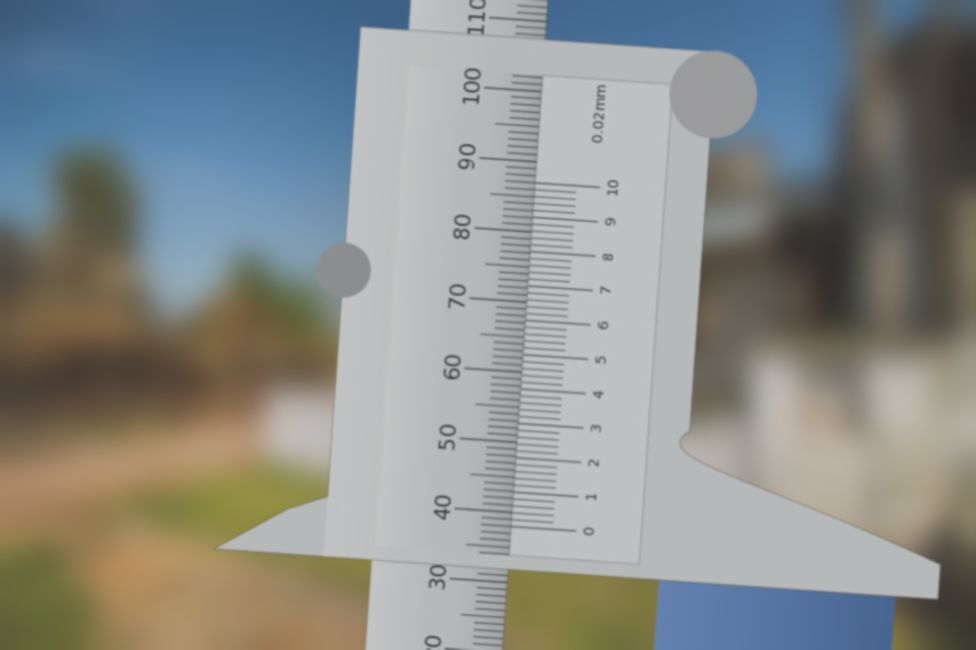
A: 38.0,mm
